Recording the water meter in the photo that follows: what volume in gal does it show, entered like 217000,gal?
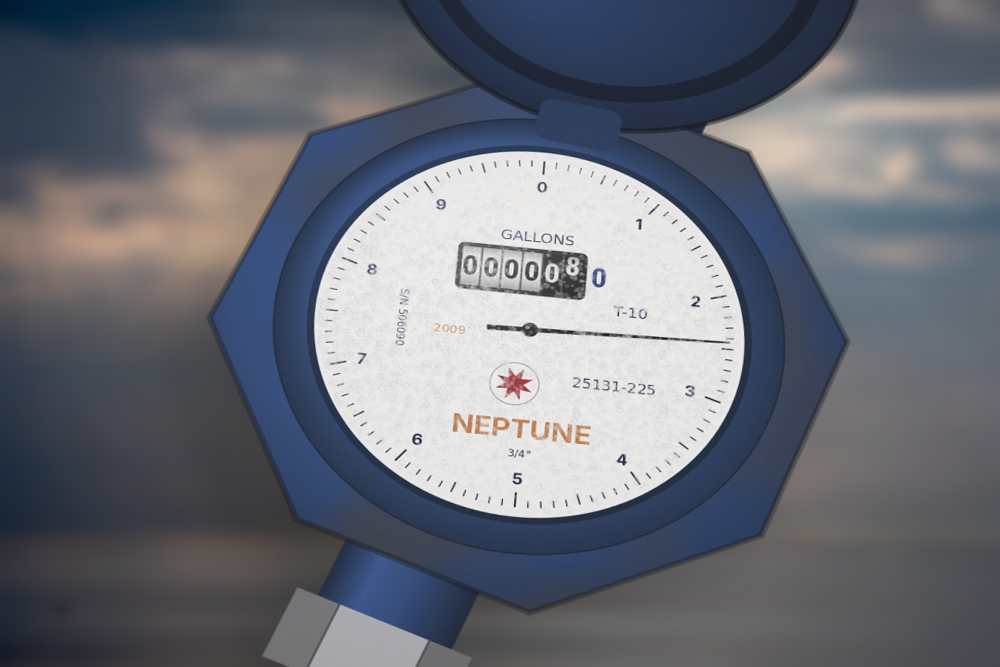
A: 82.4,gal
